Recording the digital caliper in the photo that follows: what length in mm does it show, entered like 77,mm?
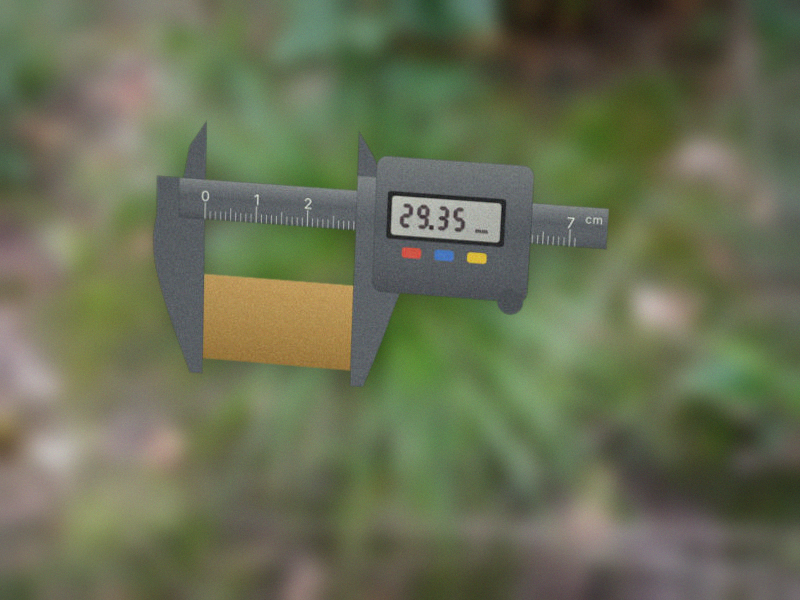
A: 29.35,mm
